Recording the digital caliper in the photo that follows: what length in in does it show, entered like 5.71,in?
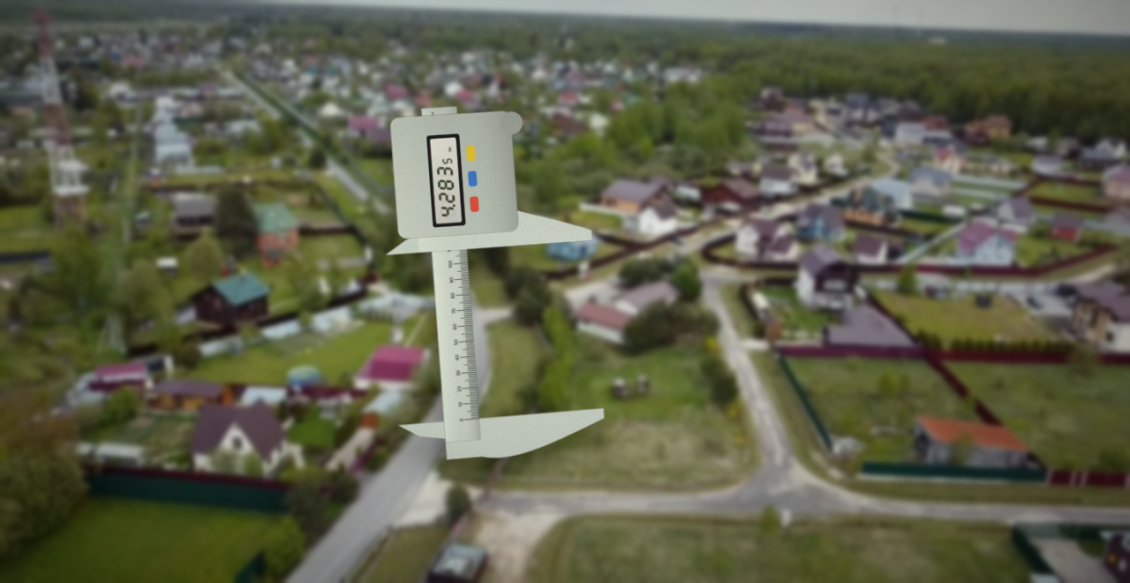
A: 4.2835,in
